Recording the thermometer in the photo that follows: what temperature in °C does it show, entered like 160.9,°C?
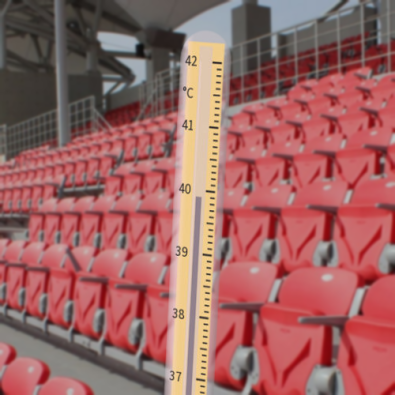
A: 39.9,°C
